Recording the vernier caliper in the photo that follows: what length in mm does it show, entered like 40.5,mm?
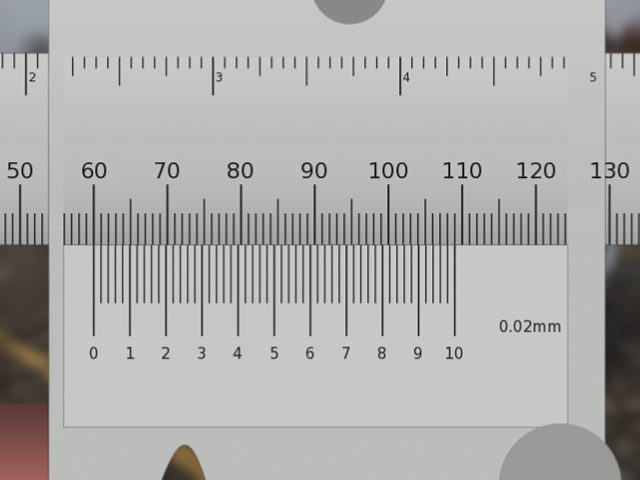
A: 60.0,mm
